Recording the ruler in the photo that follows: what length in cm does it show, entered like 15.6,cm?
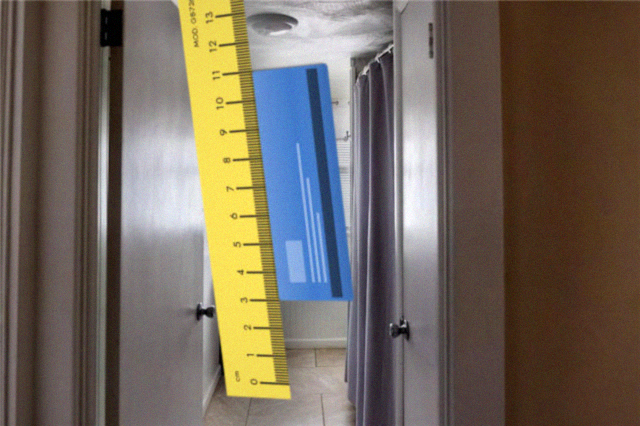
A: 8,cm
